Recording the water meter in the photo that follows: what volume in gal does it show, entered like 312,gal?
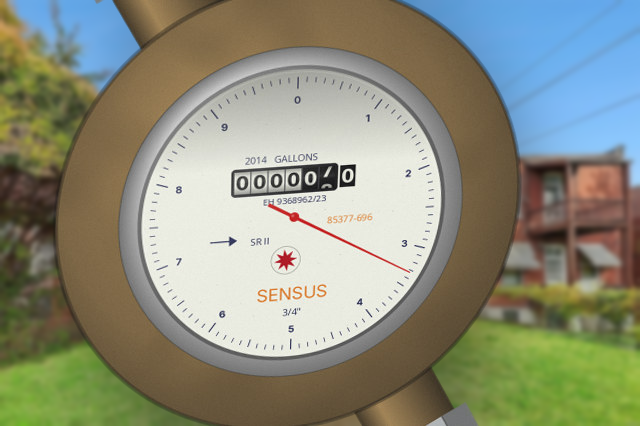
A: 73.3,gal
